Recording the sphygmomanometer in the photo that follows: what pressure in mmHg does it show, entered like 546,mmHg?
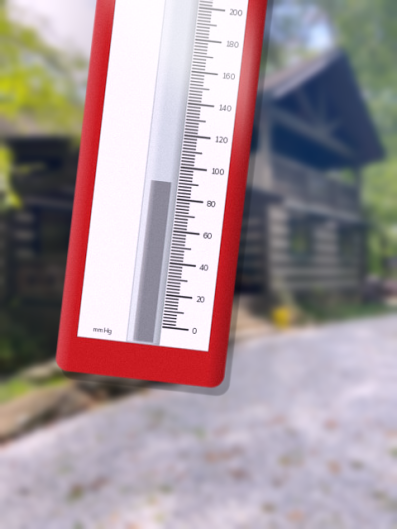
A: 90,mmHg
